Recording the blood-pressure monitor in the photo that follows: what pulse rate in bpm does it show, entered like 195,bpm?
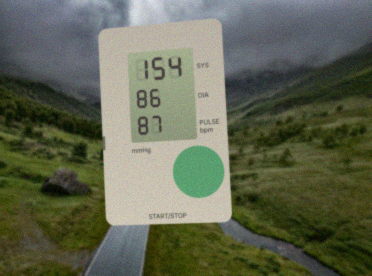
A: 87,bpm
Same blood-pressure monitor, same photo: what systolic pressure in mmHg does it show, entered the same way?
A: 154,mmHg
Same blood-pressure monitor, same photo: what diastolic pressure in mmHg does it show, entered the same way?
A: 86,mmHg
